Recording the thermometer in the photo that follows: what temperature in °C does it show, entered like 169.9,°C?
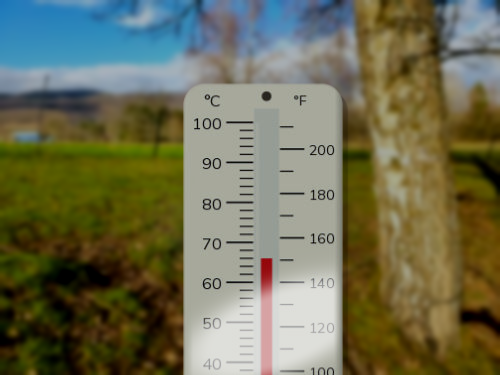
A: 66,°C
